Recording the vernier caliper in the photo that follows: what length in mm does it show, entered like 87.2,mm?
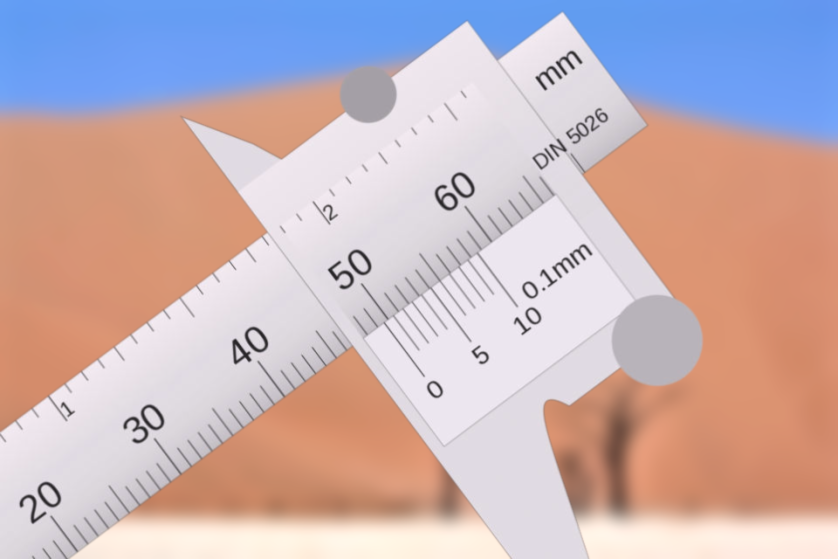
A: 49.6,mm
